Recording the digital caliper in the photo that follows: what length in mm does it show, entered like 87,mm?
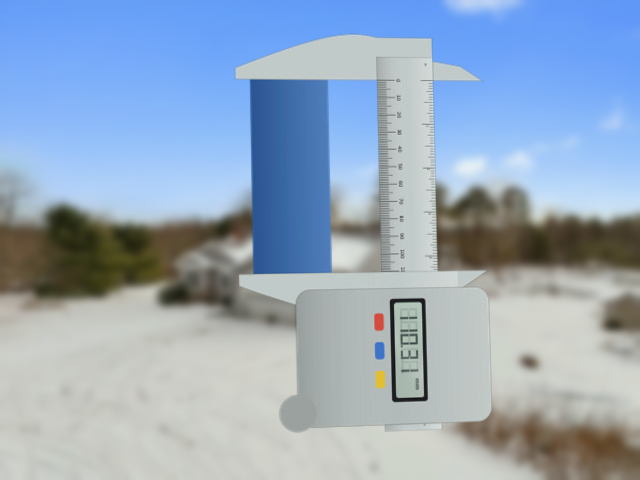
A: 110.31,mm
